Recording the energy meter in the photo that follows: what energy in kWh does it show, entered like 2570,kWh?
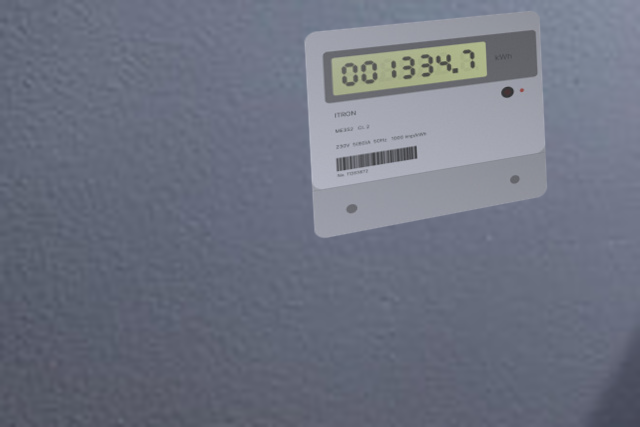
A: 1334.7,kWh
